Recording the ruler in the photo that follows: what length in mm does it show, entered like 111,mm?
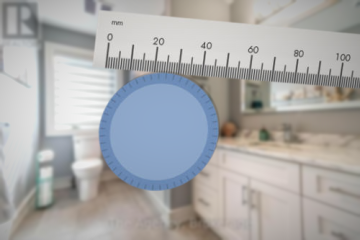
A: 50,mm
